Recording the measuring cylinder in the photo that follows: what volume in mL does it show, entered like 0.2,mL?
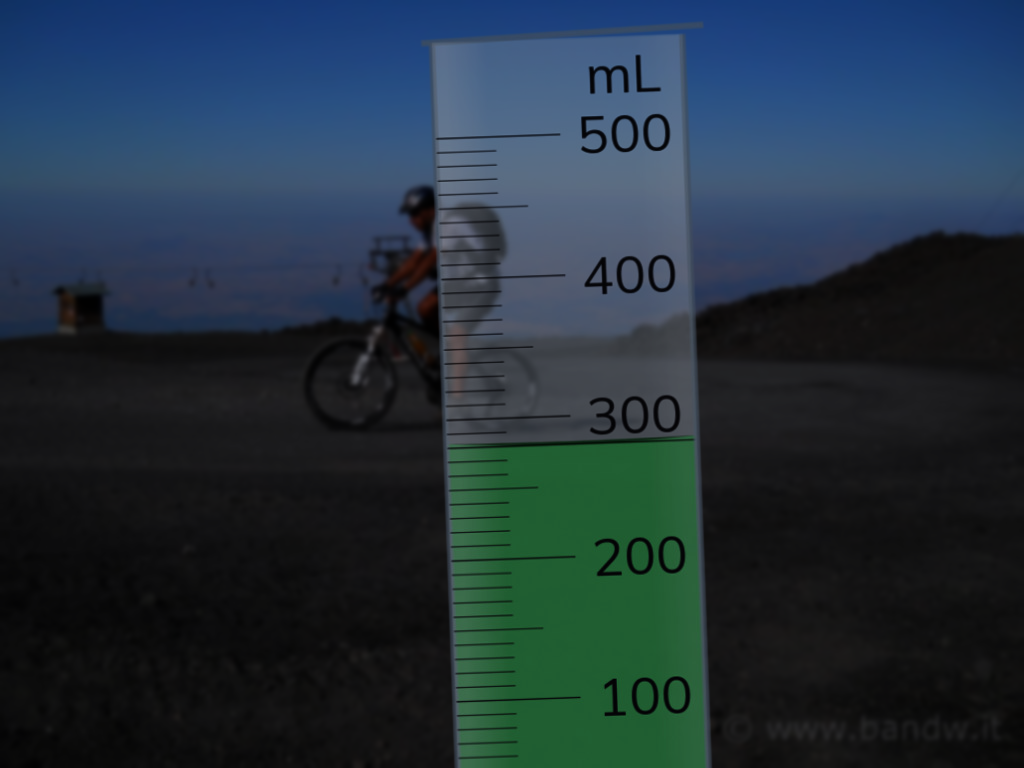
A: 280,mL
